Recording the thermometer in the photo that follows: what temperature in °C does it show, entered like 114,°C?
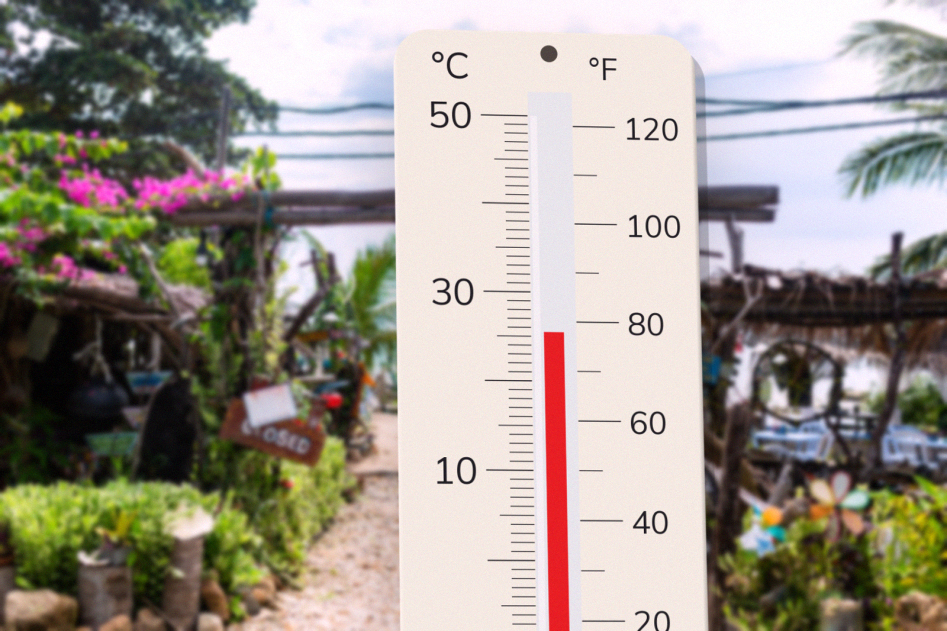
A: 25.5,°C
